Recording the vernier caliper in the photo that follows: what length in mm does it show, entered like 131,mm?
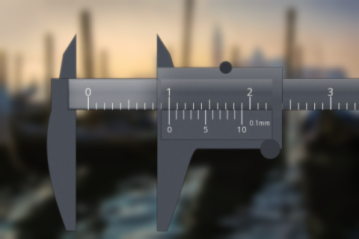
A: 10.0,mm
